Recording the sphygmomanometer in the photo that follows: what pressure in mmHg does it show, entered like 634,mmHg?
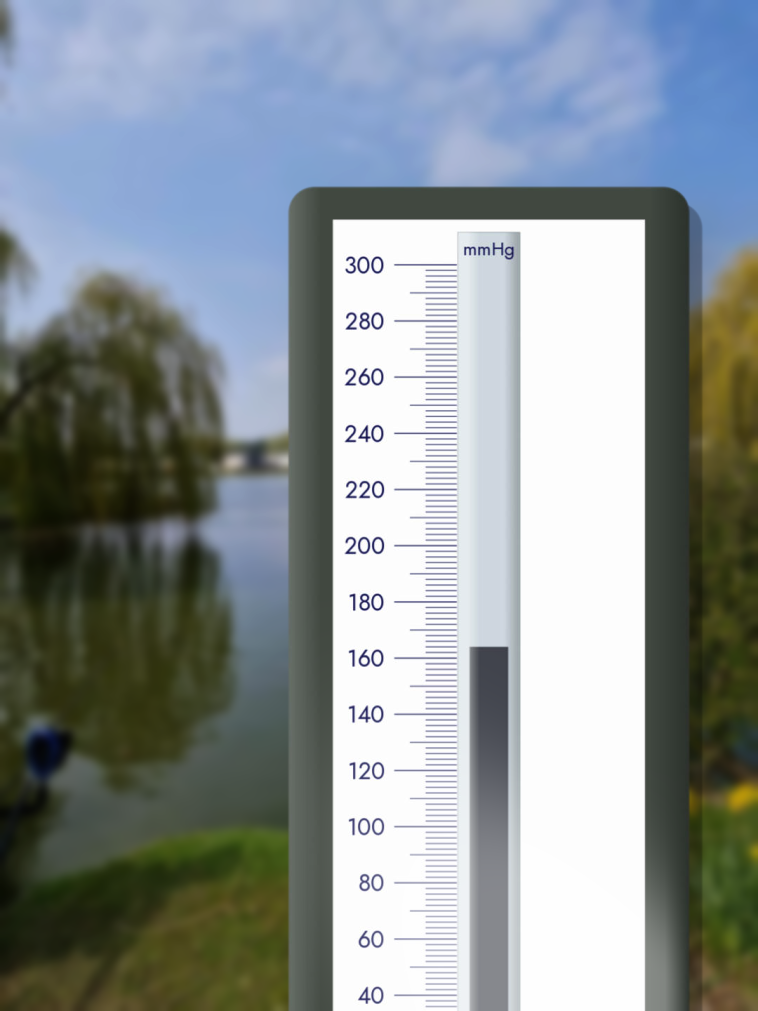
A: 164,mmHg
